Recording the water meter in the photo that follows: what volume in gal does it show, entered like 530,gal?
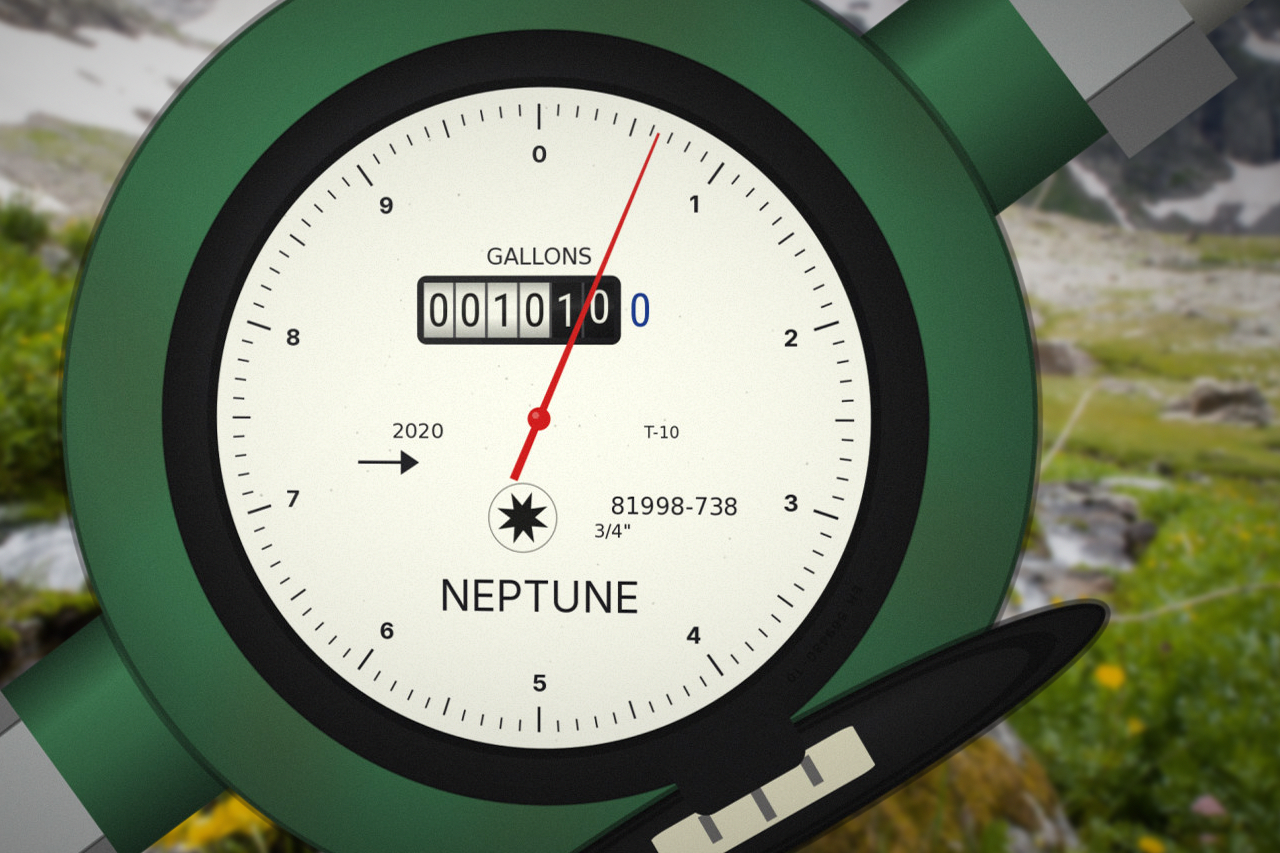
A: 10100.6,gal
